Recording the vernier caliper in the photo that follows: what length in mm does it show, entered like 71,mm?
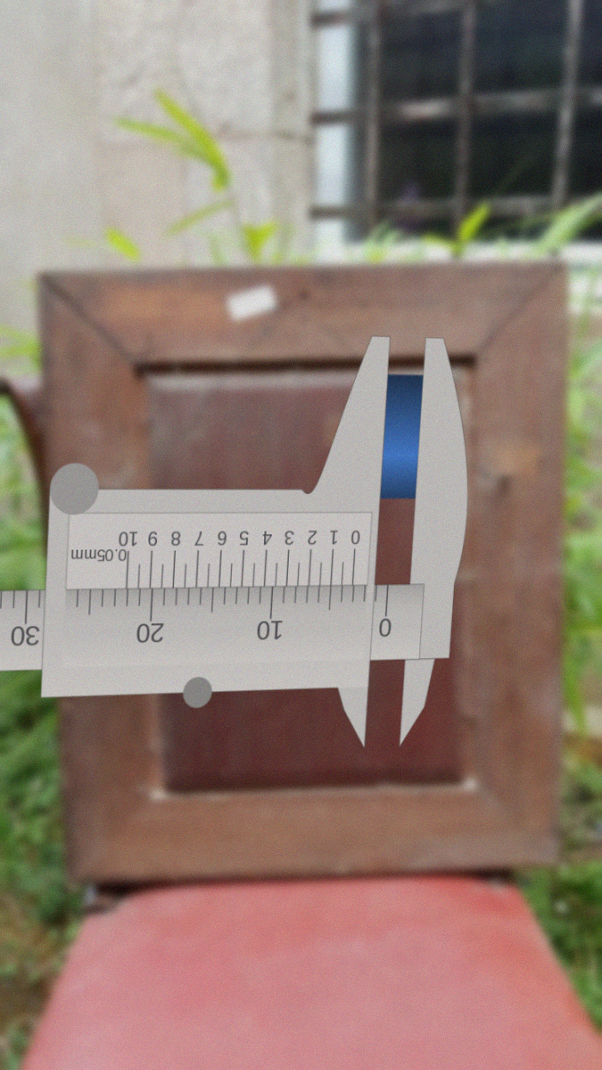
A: 3.1,mm
